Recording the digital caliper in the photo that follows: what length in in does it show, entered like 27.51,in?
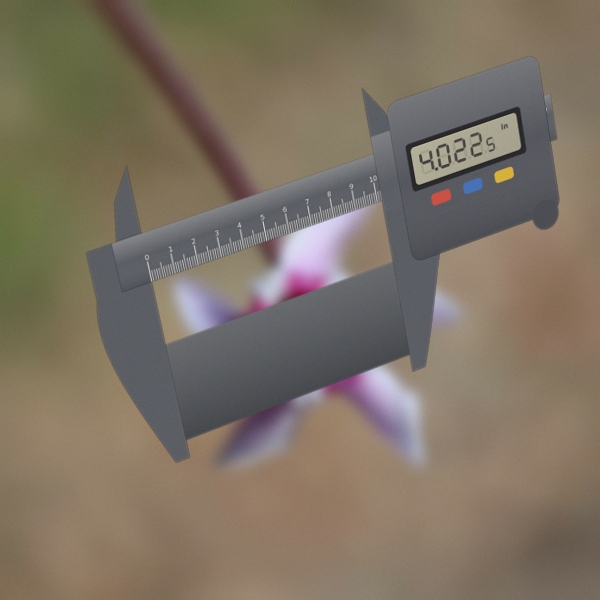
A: 4.0225,in
